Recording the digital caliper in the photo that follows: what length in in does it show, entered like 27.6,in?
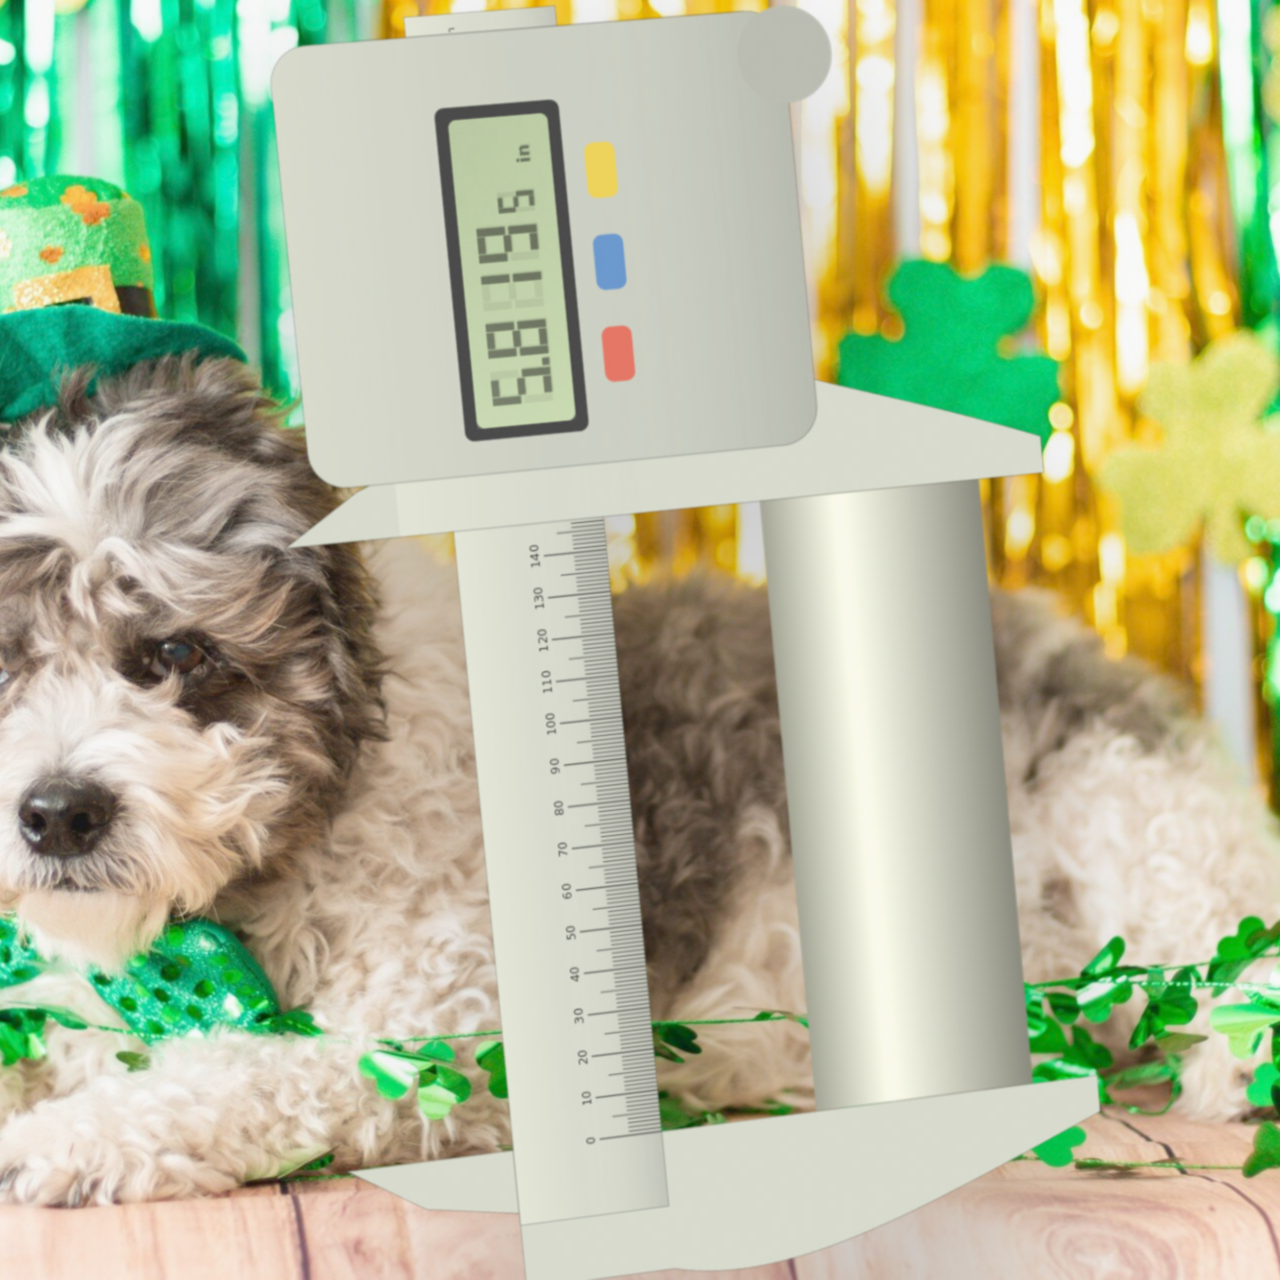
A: 5.8195,in
